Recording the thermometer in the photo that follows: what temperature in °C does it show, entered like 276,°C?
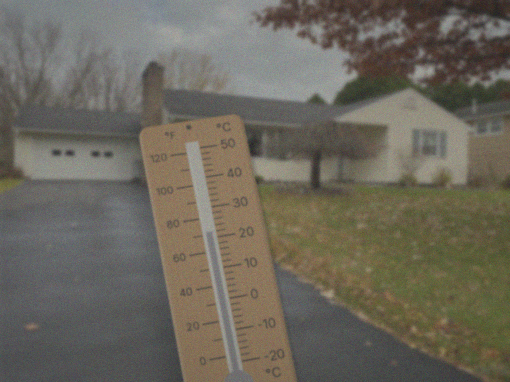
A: 22,°C
